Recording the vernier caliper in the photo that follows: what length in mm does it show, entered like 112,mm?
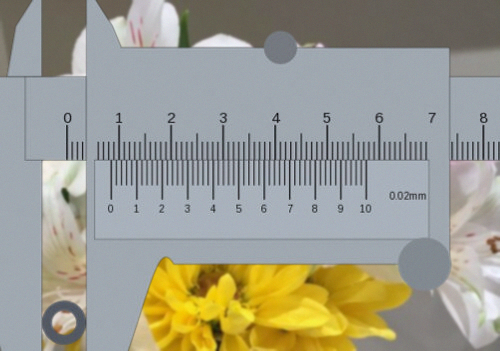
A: 8.5,mm
